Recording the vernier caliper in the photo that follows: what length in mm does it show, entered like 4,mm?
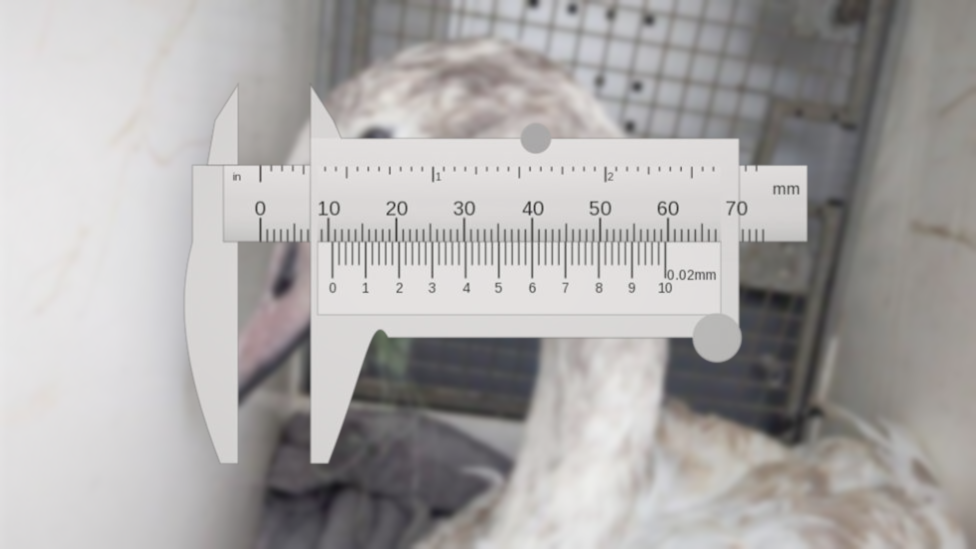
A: 10.6,mm
